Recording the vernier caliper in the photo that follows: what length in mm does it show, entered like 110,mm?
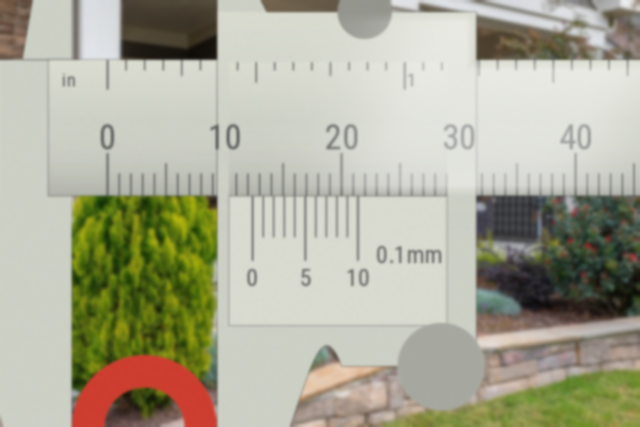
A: 12.4,mm
